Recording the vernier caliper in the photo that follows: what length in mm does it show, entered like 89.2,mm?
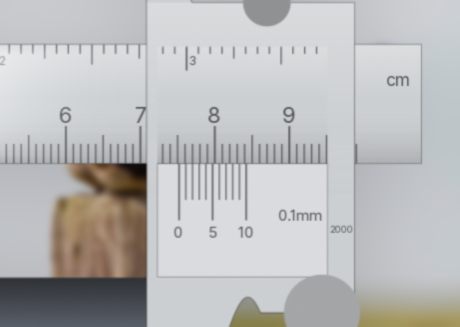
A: 75.2,mm
